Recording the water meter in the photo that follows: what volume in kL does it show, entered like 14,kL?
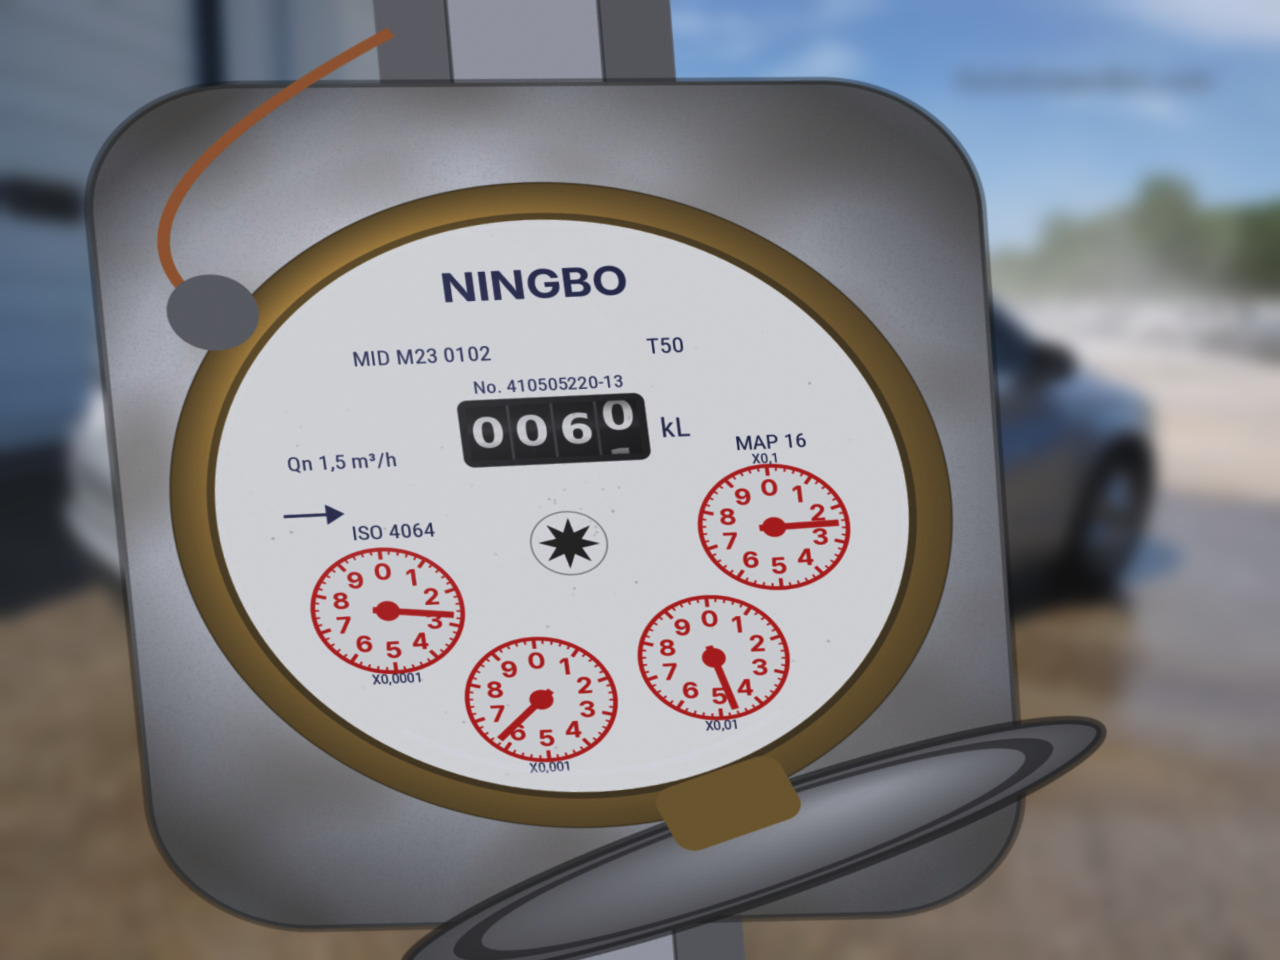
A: 60.2462,kL
